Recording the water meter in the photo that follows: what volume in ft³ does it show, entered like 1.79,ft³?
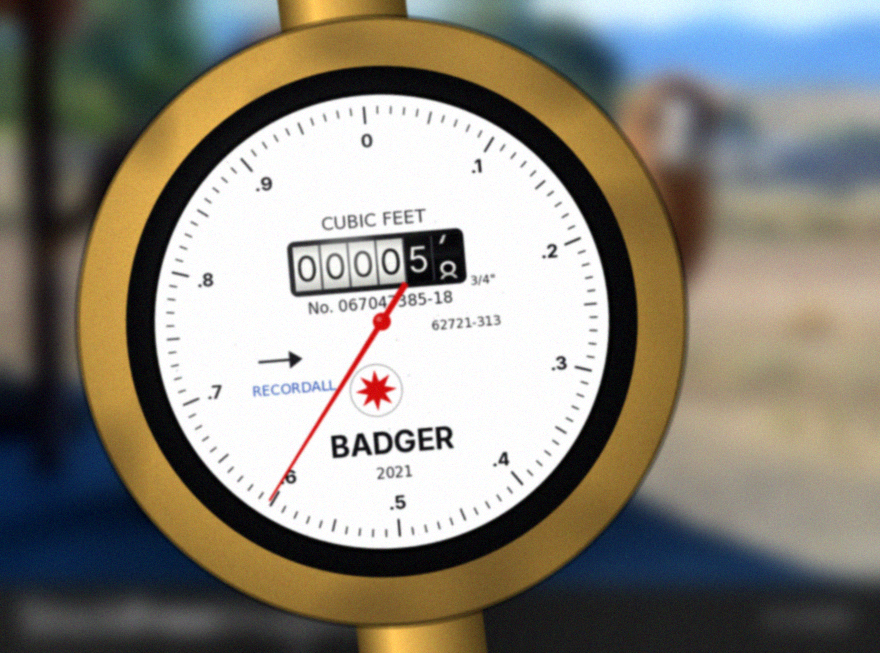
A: 57.60,ft³
